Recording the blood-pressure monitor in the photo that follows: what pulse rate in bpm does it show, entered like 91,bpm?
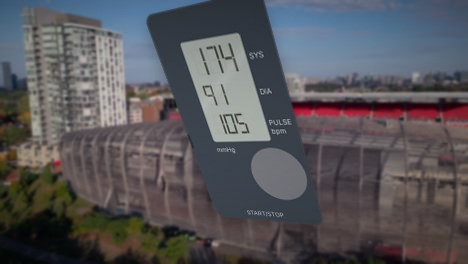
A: 105,bpm
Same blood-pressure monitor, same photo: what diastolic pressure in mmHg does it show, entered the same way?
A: 91,mmHg
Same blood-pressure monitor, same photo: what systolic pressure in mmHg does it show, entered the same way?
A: 174,mmHg
